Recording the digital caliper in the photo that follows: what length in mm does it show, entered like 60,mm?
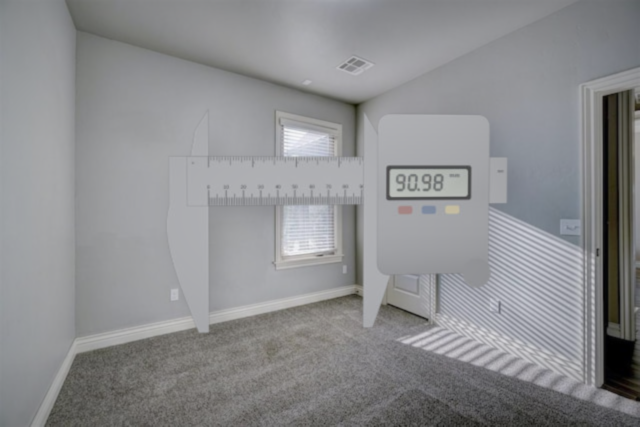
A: 90.98,mm
